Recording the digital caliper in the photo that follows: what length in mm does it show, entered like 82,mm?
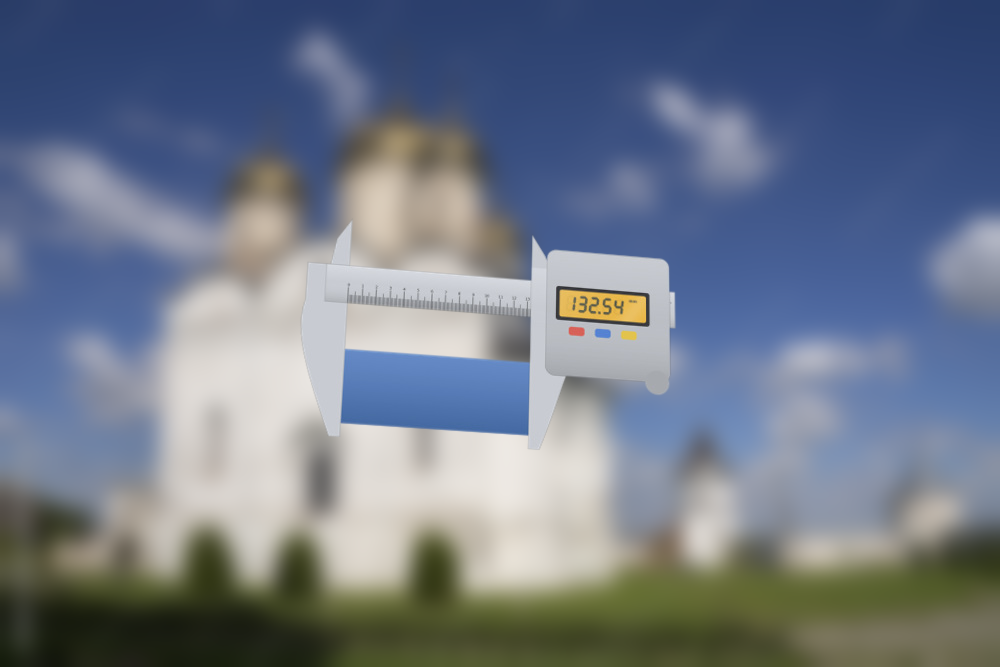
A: 132.54,mm
